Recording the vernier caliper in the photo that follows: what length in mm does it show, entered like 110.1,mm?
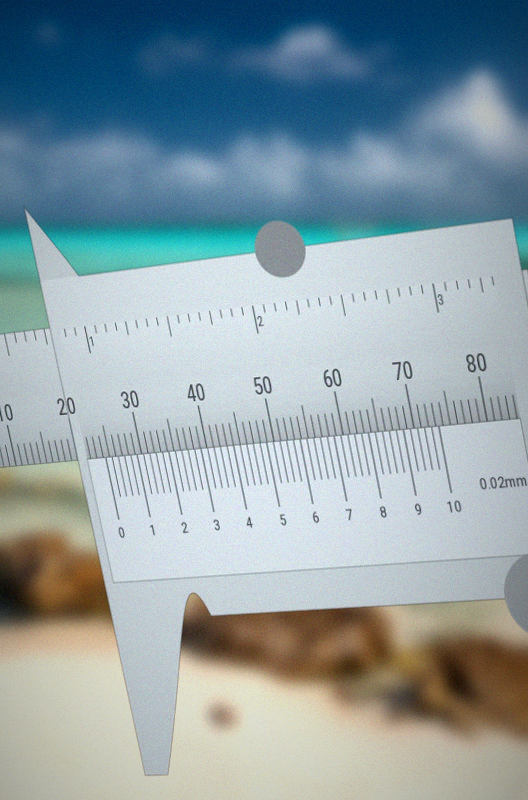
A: 24.4,mm
